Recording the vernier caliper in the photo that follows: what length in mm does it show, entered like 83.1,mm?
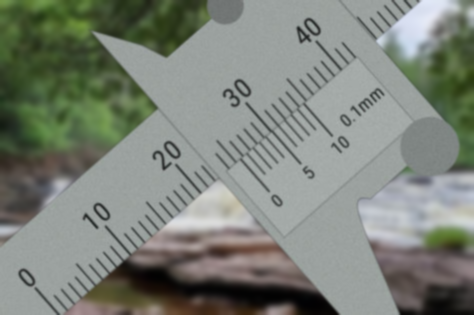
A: 25.6,mm
